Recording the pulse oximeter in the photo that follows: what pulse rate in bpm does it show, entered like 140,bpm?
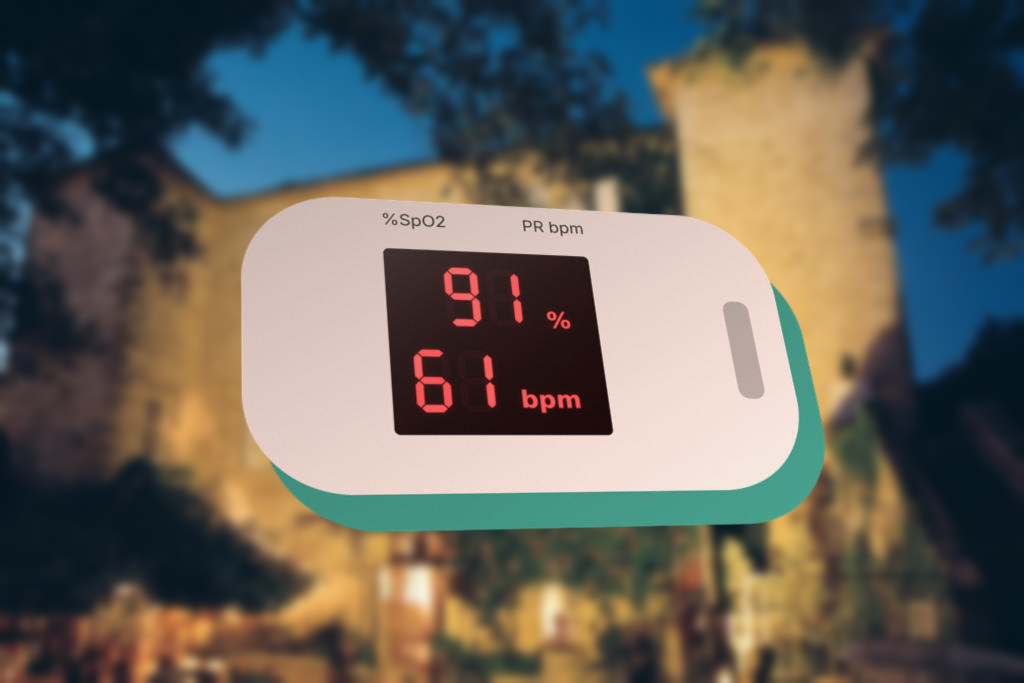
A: 61,bpm
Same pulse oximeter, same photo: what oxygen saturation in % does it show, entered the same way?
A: 91,%
